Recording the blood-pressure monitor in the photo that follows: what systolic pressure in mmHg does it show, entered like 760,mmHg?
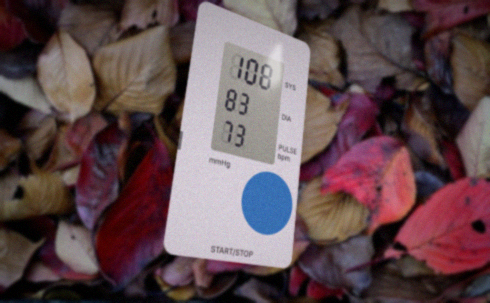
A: 108,mmHg
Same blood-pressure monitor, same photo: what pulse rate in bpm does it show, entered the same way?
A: 73,bpm
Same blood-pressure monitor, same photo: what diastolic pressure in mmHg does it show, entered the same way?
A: 83,mmHg
